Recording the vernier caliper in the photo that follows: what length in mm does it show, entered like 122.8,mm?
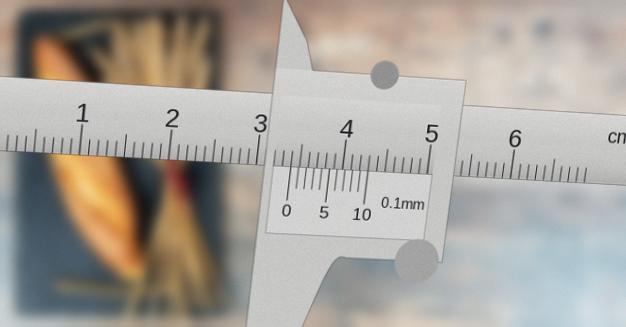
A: 34.0,mm
